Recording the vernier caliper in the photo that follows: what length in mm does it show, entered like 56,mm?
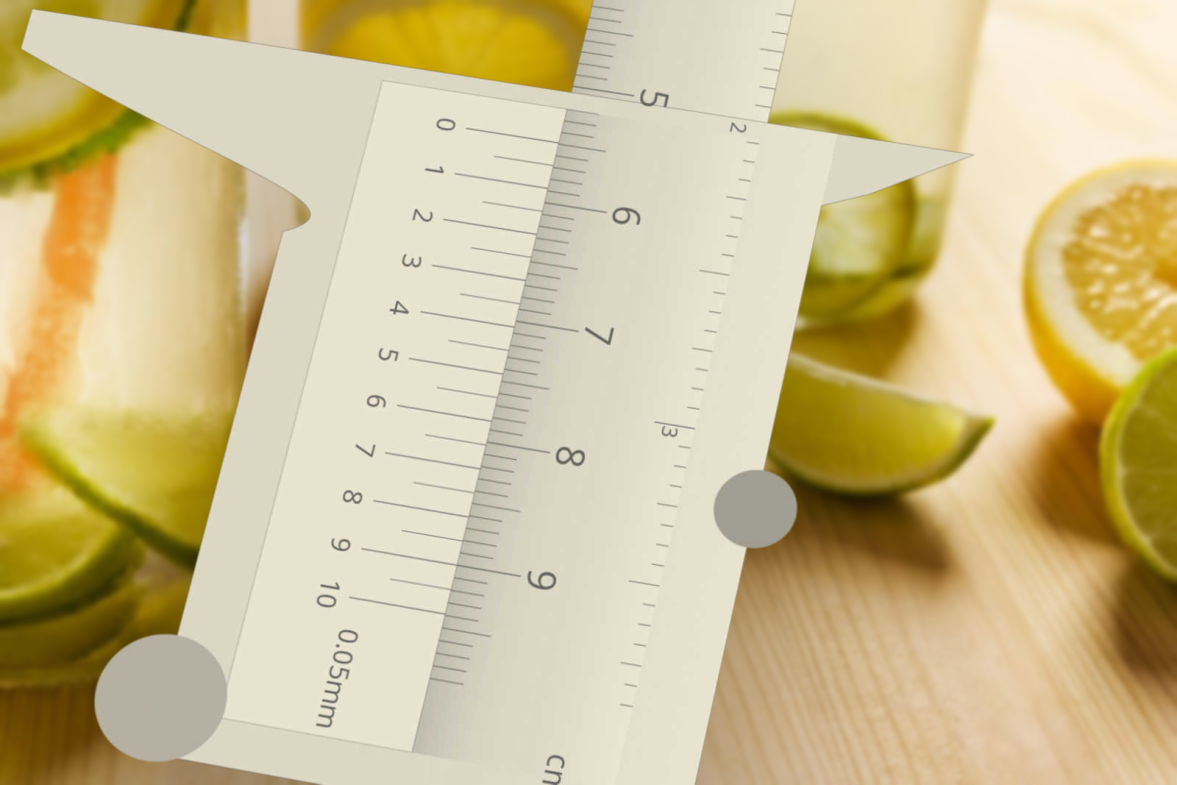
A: 54.9,mm
